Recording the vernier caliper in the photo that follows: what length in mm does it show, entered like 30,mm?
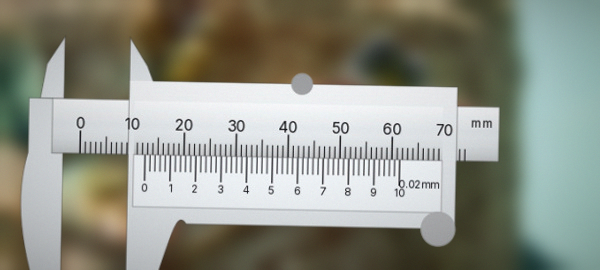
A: 12.5,mm
